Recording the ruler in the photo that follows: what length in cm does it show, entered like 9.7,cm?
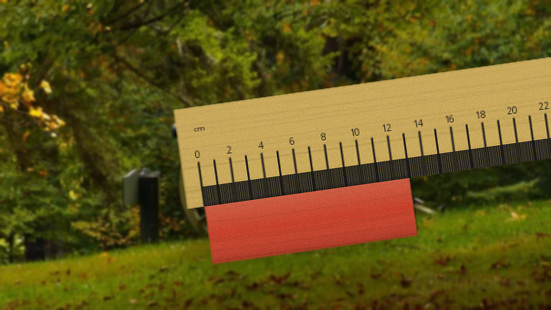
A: 13,cm
